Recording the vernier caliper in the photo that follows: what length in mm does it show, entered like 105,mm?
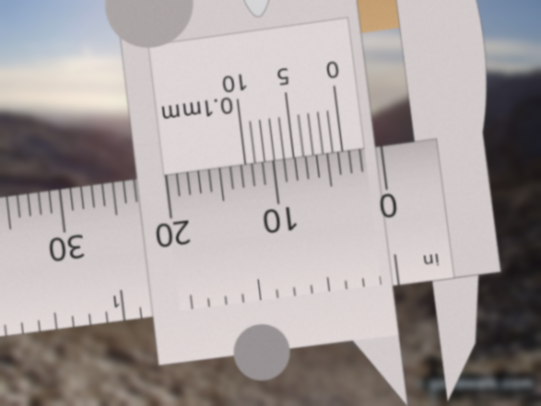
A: 3.6,mm
